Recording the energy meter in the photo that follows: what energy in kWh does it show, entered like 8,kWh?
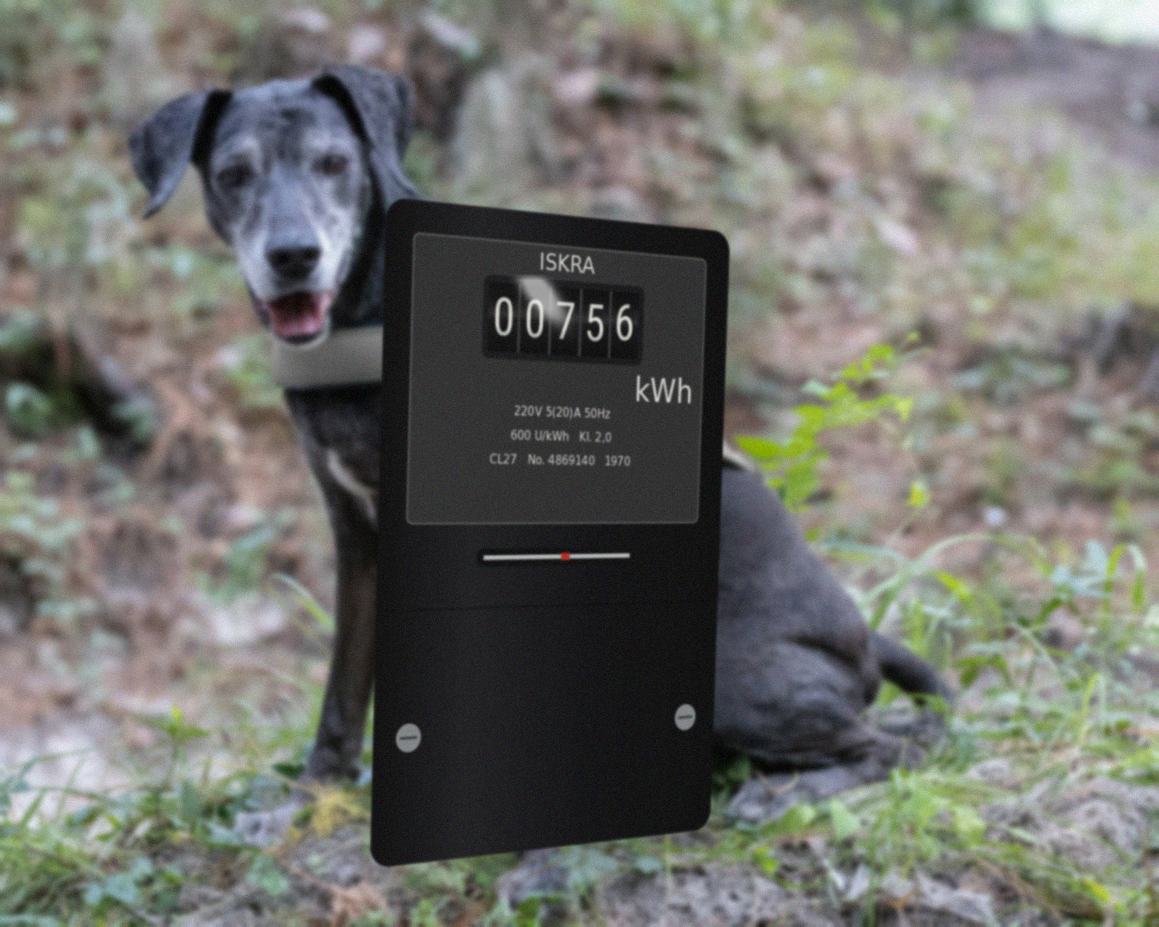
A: 756,kWh
